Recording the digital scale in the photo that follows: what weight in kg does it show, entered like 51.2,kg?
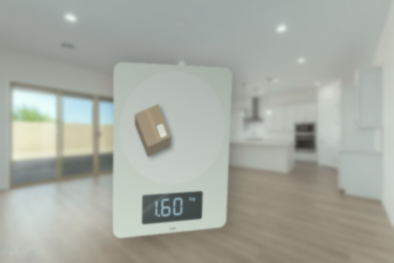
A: 1.60,kg
